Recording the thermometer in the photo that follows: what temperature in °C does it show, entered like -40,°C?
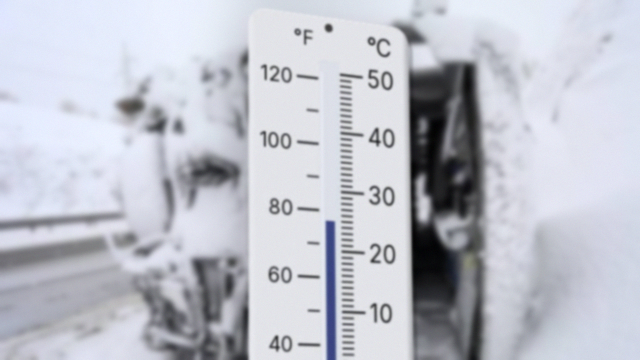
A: 25,°C
